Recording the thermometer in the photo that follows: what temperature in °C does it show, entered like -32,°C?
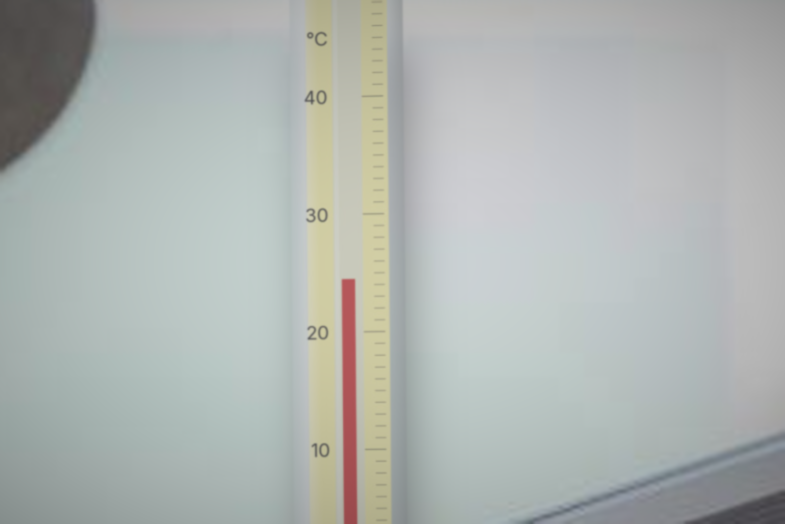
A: 24.5,°C
